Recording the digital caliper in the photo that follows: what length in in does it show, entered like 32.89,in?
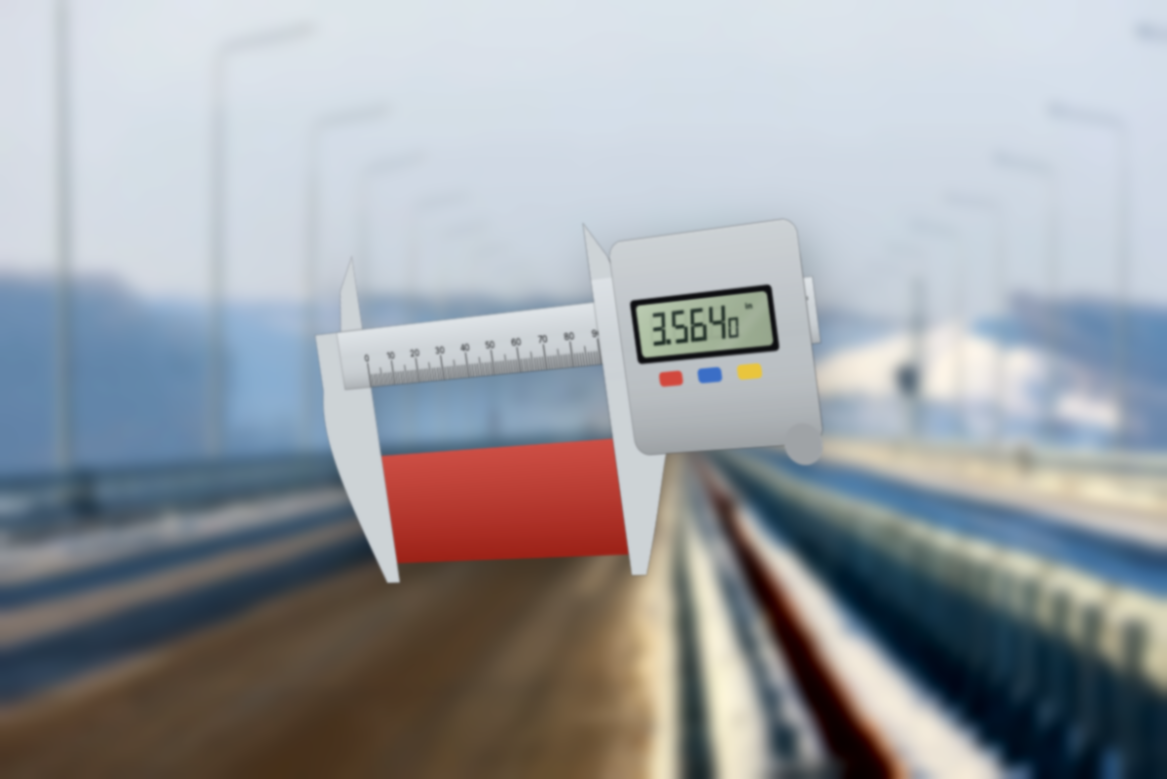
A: 3.5640,in
